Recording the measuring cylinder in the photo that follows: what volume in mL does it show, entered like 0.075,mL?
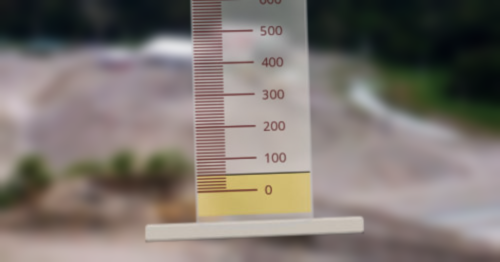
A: 50,mL
